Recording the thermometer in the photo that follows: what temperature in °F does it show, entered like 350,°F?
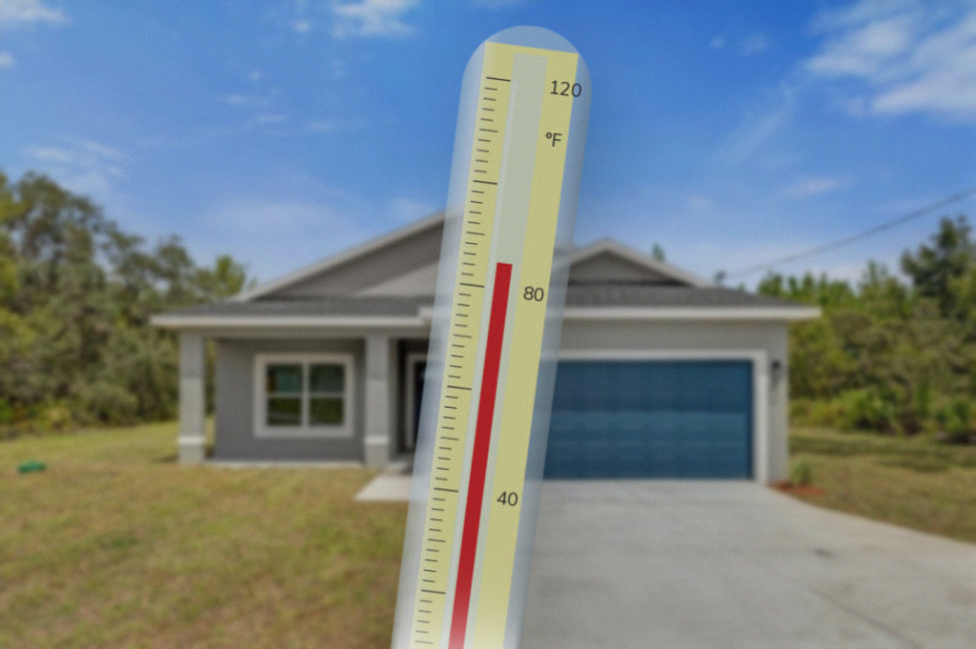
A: 85,°F
